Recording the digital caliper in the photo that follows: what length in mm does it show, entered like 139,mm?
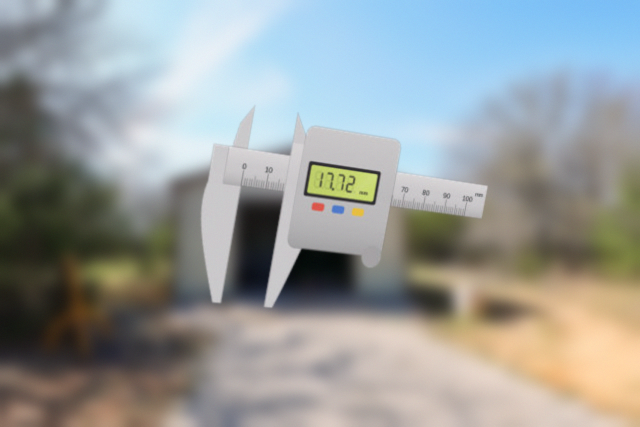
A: 17.72,mm
